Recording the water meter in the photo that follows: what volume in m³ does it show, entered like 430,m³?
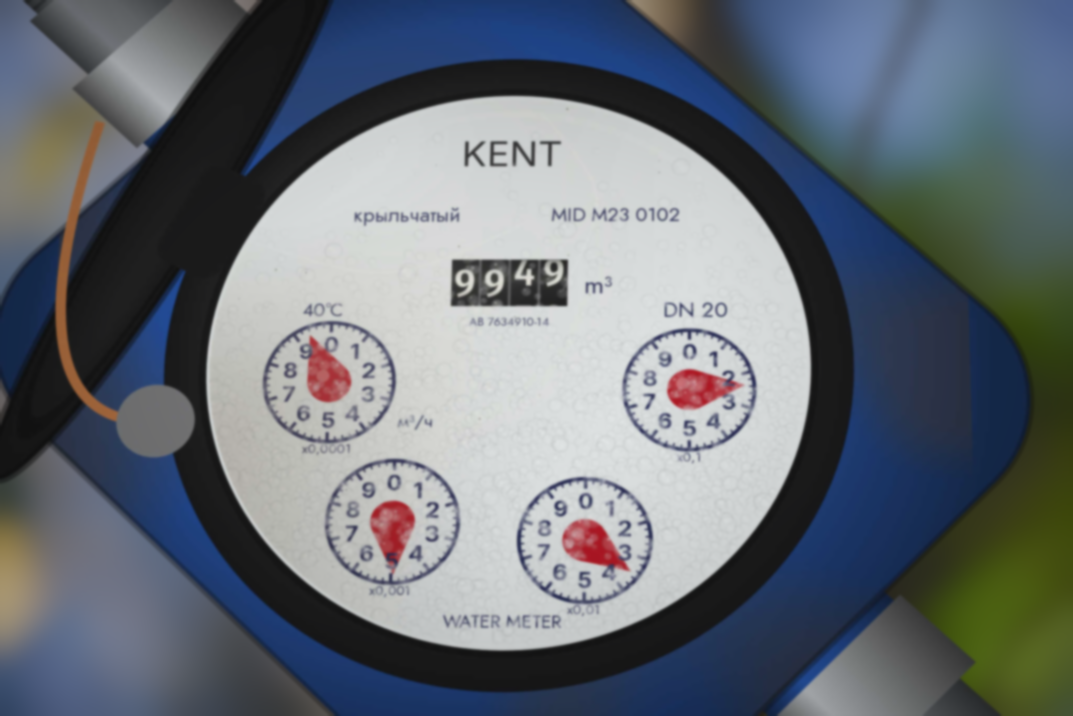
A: 9949.2349,m³
